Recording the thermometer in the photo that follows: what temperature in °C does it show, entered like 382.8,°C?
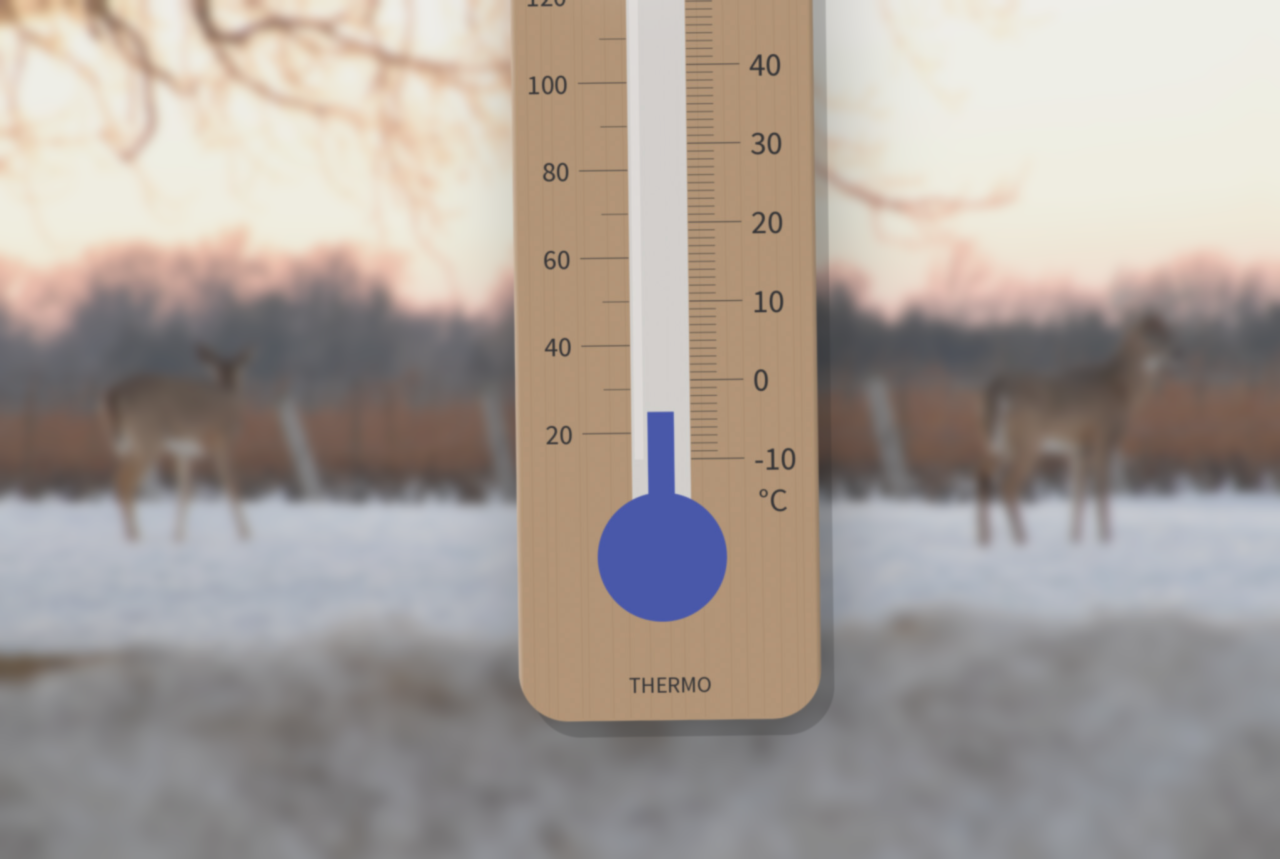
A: -4,°C
